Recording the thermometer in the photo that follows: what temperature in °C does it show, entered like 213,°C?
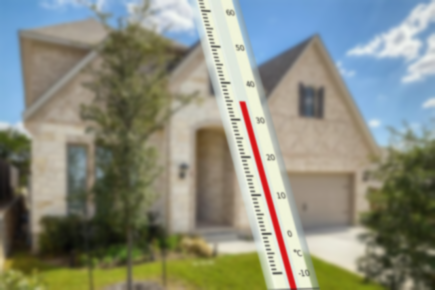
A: 35,°C
